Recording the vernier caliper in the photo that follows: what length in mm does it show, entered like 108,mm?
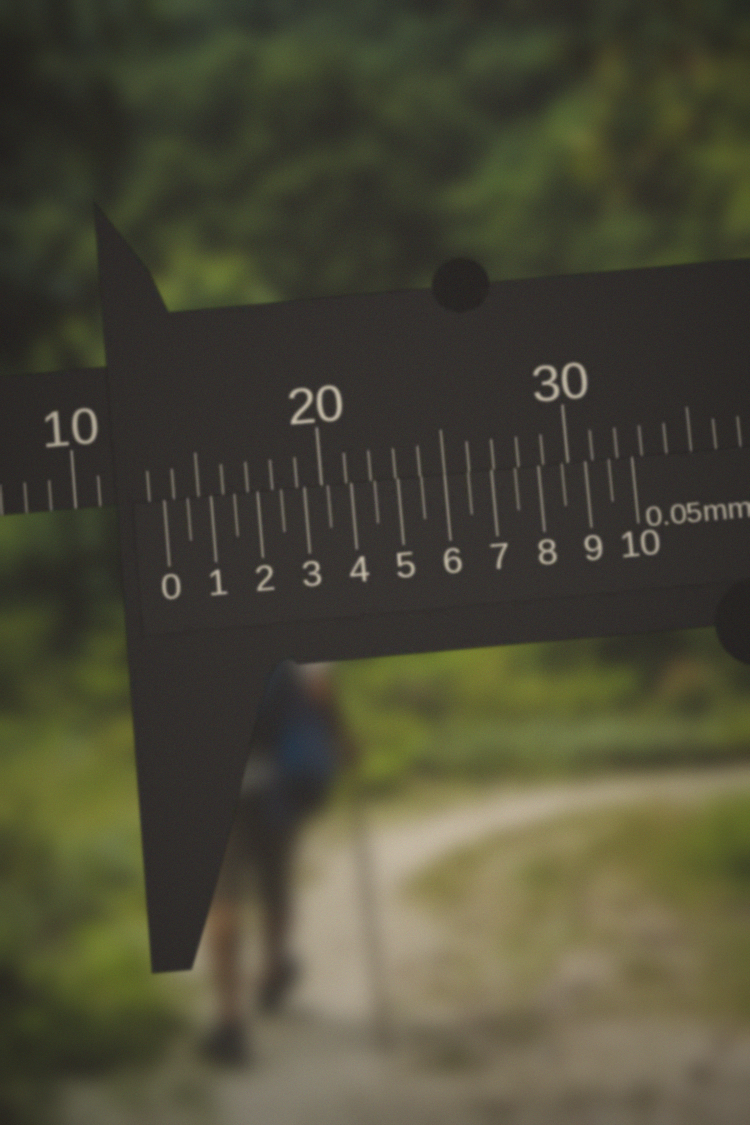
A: 13.6,mm
